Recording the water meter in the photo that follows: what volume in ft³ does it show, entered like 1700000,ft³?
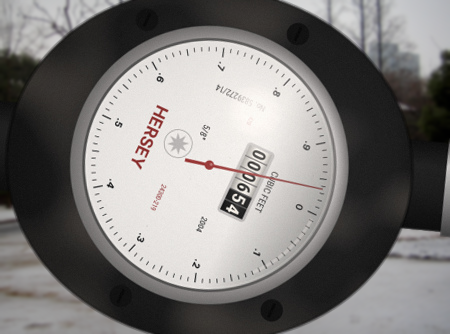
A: 653.96,ft³
